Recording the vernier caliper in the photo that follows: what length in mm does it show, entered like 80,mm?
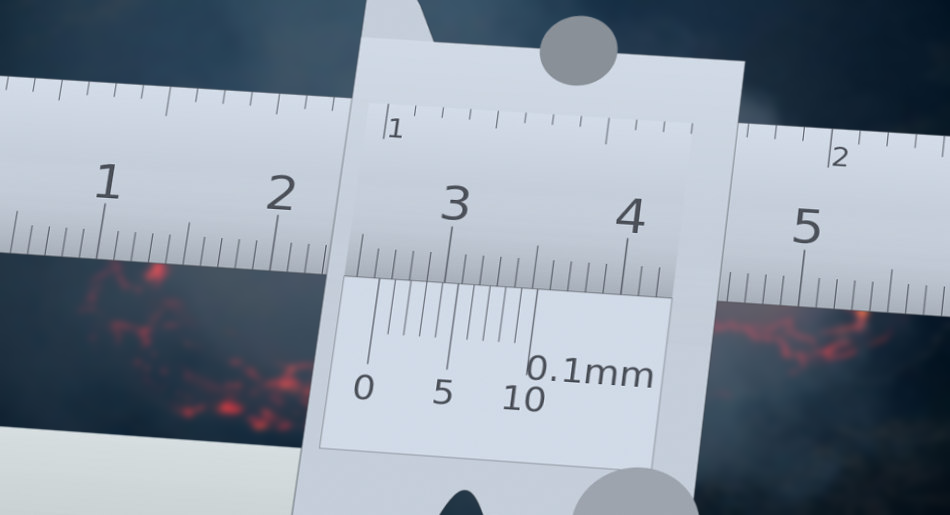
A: 26.3,mm
